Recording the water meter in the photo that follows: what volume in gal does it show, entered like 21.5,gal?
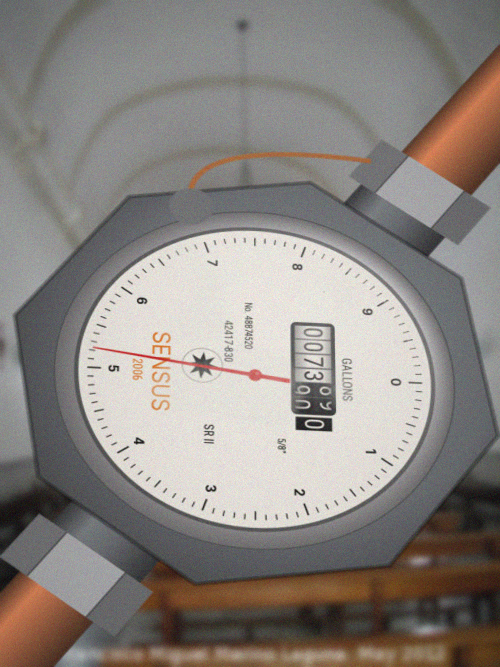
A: 73895.2,gal
